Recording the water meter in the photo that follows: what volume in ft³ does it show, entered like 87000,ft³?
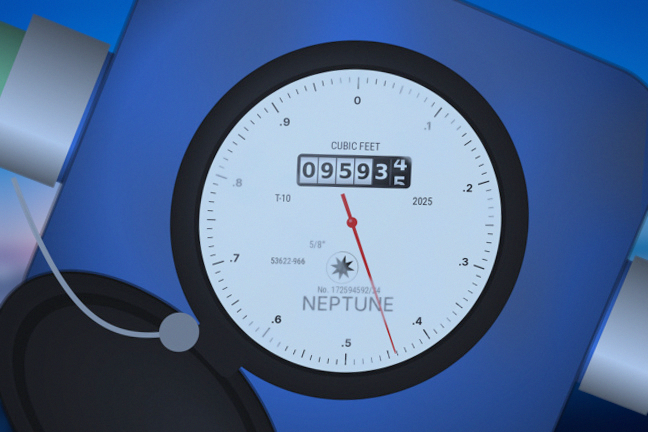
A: 95934.44,ft³
